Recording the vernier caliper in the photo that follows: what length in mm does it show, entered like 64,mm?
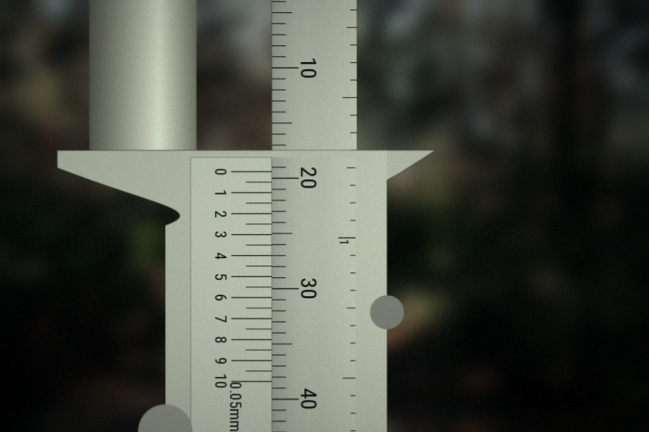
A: 19.4,mm
